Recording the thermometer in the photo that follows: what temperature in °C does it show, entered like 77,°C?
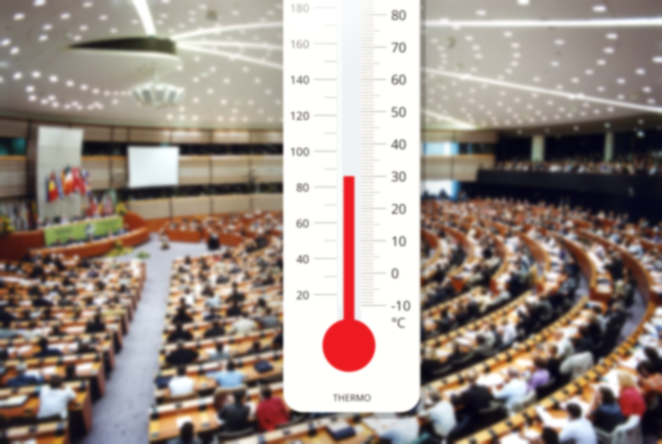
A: 30,°C
